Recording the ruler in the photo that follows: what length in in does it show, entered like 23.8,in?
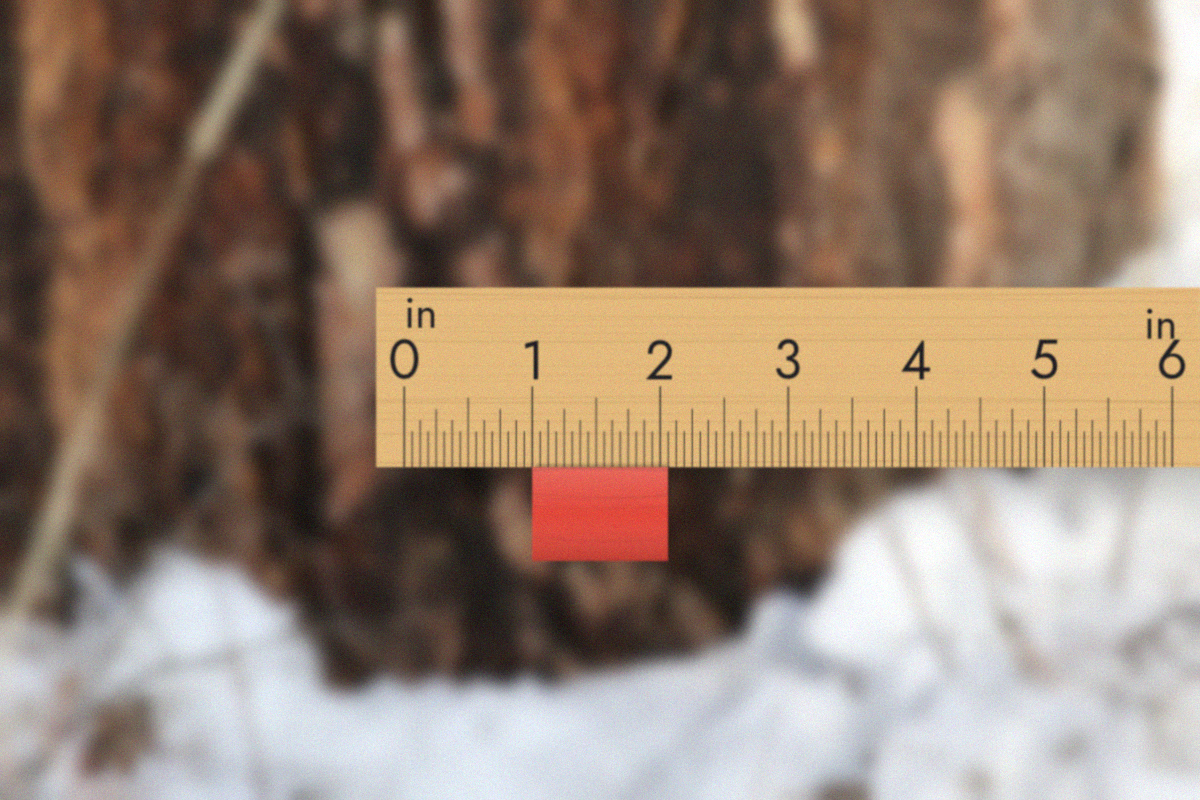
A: 1.0625,in
